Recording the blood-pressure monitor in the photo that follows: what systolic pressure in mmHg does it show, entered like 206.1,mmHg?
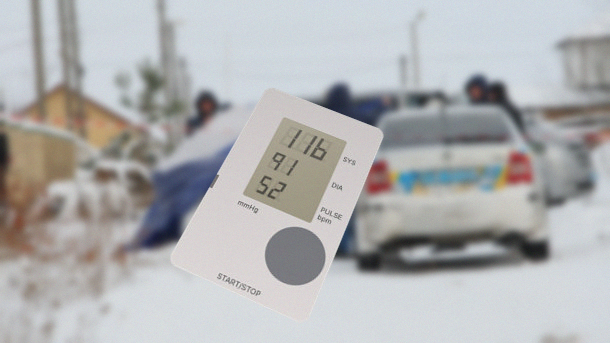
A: 116,mmHg
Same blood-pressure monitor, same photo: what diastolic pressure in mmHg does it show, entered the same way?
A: 91,mmHg
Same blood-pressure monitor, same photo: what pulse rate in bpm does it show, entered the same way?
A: 52,bpm
